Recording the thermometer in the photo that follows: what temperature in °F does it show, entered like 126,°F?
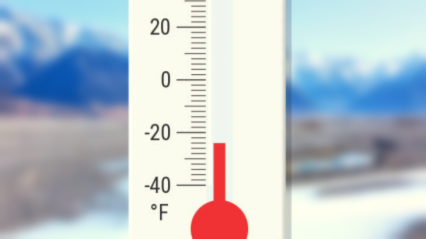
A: -24,°F
